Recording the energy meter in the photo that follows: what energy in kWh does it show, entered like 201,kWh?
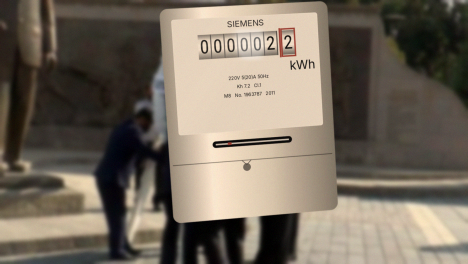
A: 2.2,kWh
